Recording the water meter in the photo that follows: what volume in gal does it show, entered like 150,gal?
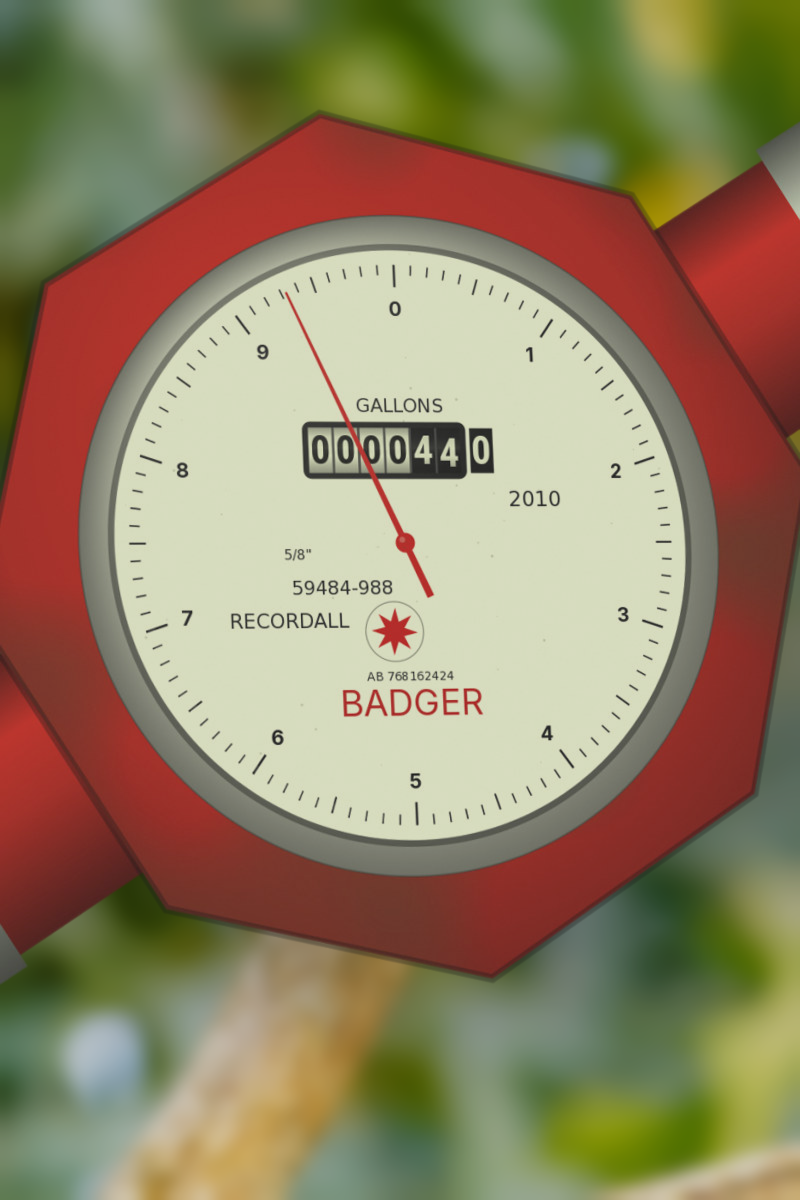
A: 439.3,gal
